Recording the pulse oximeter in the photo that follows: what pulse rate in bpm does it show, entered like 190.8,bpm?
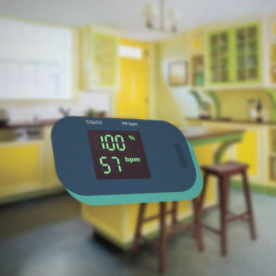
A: 57,bpm
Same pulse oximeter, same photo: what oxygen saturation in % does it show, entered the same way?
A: 100,%
